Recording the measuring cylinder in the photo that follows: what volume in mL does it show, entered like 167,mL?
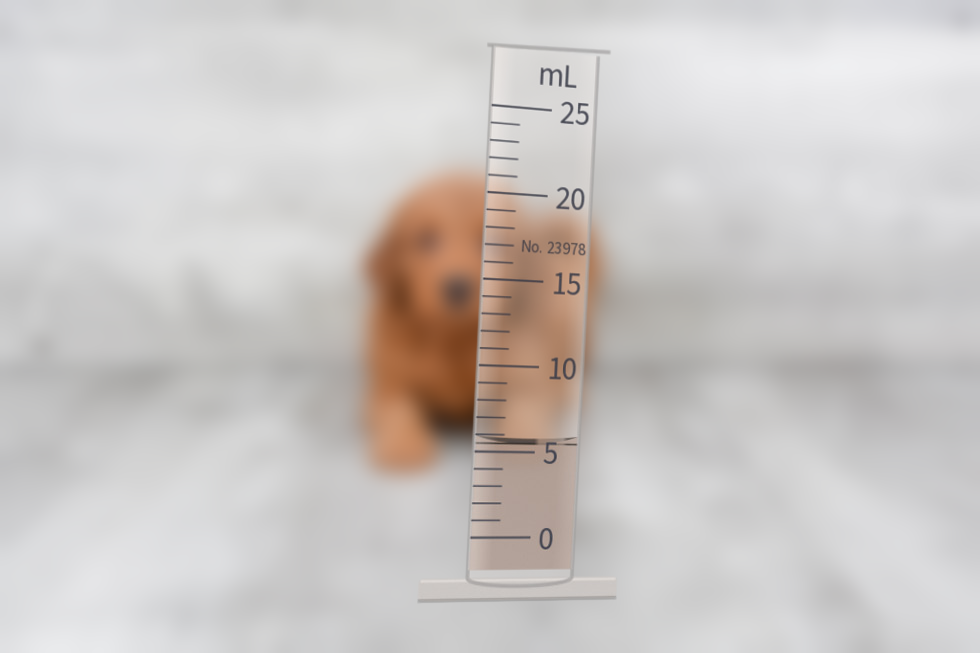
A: 5.5,mL
